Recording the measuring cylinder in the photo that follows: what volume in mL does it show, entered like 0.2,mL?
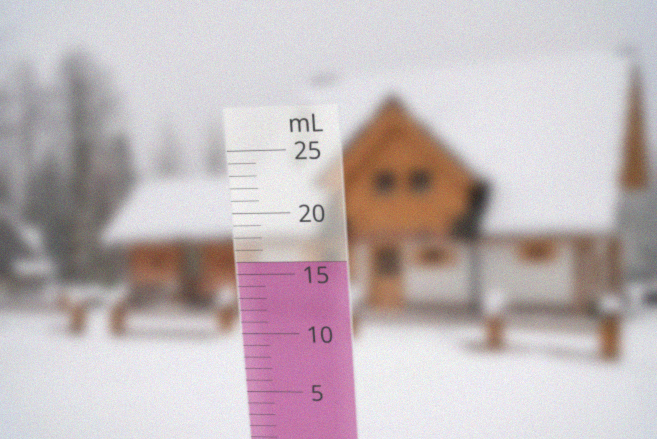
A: 16,mL
